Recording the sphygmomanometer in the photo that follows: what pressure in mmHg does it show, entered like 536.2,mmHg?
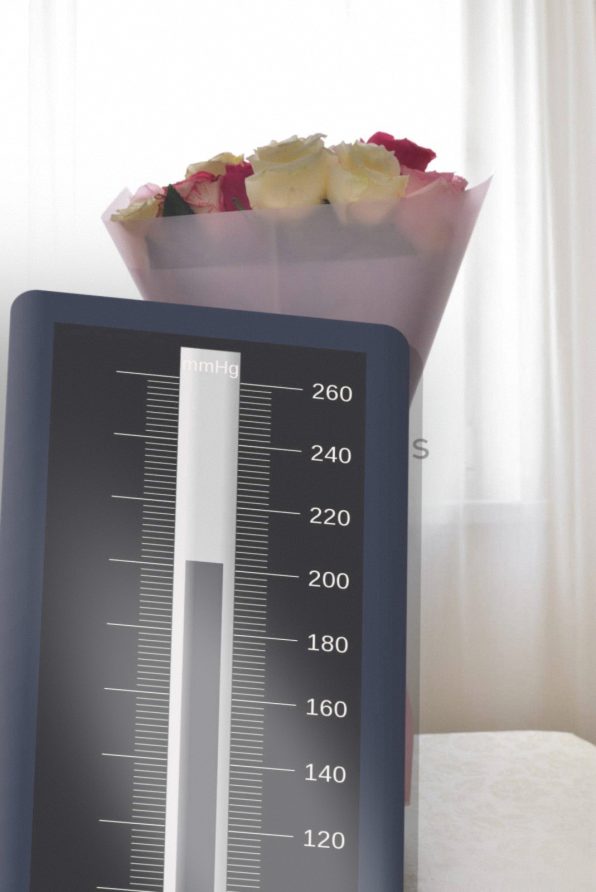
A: 202,mmHg
